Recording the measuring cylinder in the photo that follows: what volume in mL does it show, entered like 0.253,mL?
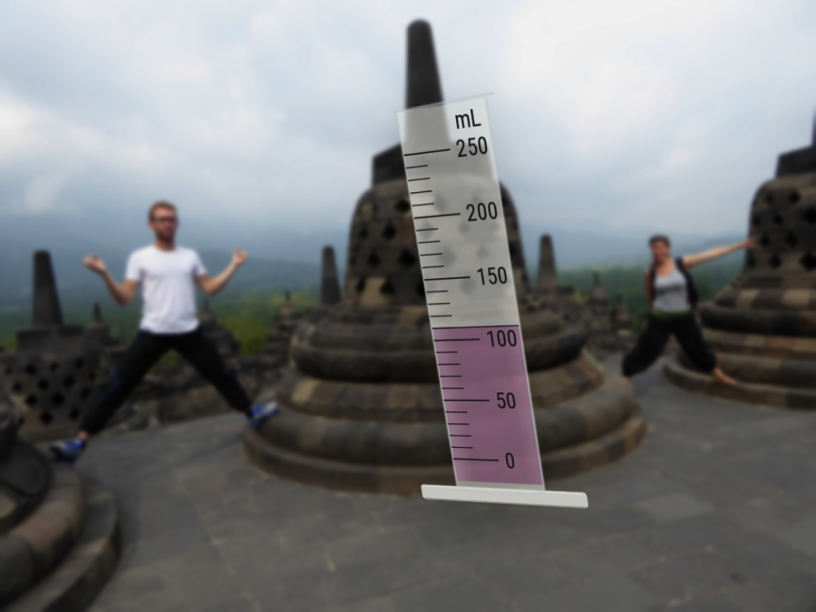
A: 110,mL
